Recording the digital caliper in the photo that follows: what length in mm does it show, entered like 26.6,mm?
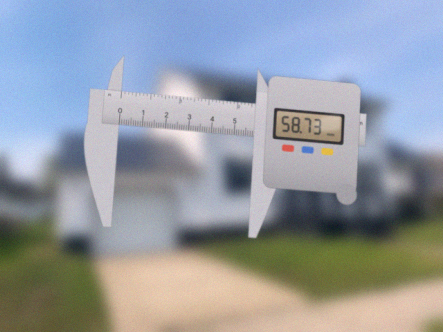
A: 58.73,mm
